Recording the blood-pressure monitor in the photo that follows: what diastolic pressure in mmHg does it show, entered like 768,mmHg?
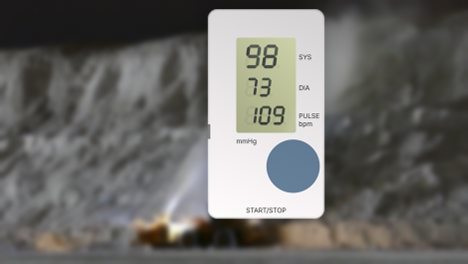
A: 73,mmHg
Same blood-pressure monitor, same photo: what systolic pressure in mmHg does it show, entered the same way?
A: 98,mmHg
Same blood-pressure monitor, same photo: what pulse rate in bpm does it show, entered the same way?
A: 109,bpm
